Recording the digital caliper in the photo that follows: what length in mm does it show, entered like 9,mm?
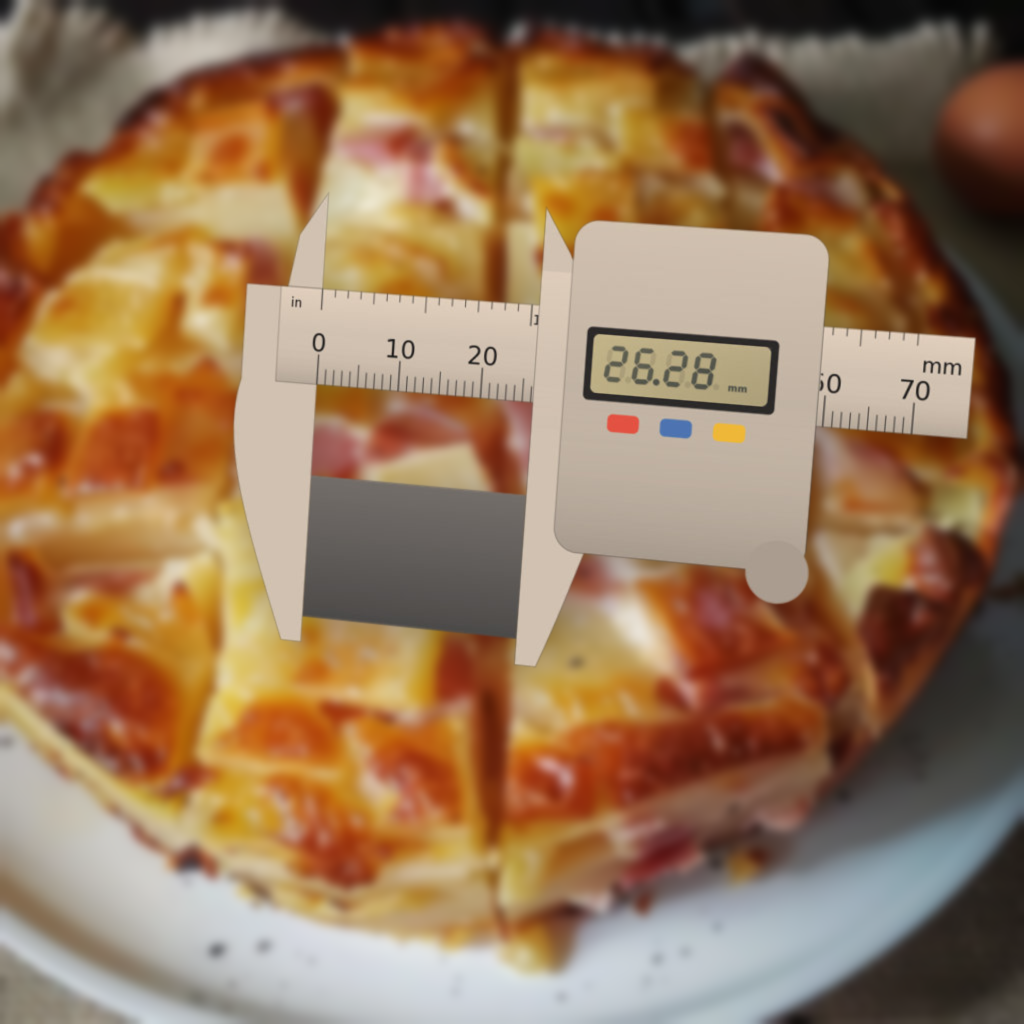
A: 26.28,mm
